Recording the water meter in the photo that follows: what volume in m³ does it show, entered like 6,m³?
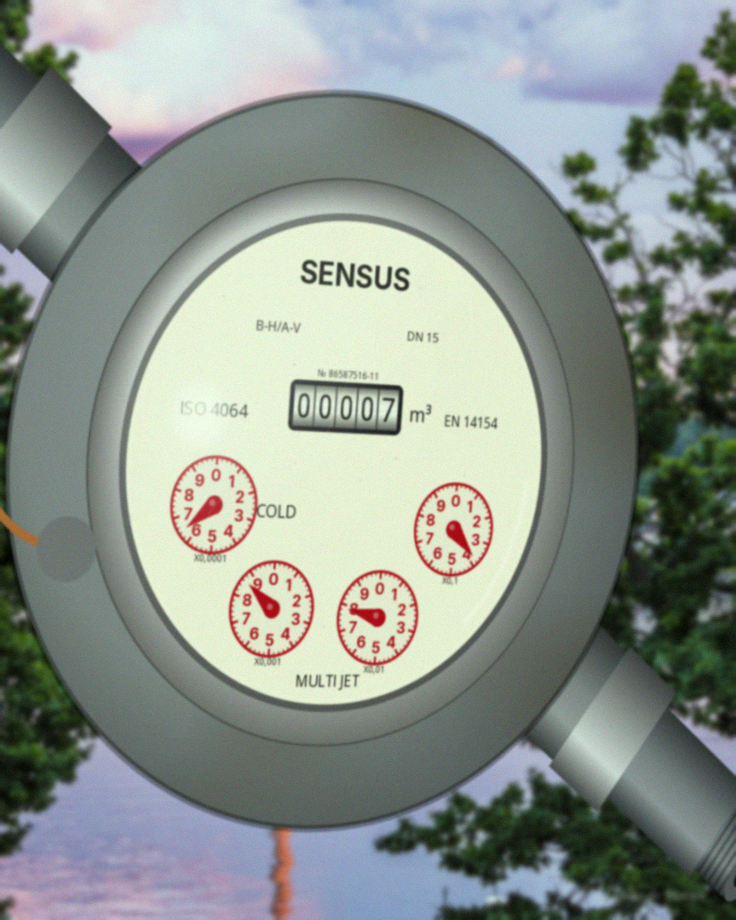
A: 7.3786,m³
